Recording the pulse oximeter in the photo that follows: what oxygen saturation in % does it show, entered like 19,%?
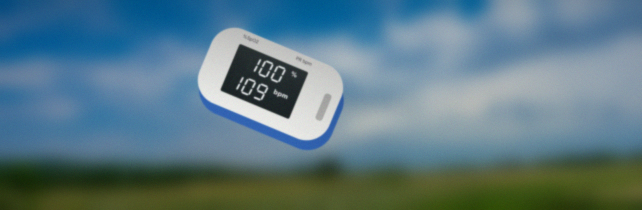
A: 100,%
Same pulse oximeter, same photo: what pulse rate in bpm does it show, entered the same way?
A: 109,bpm
